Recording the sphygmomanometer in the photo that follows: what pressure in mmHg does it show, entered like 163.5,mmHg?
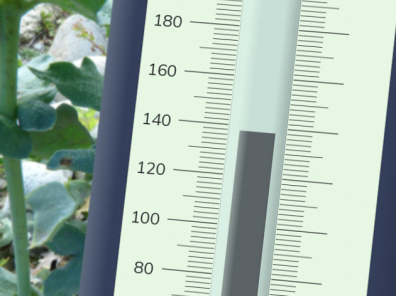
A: 138,mmHg
